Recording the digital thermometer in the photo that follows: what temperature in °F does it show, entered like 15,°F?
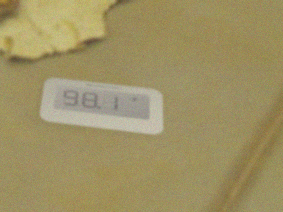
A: 98.1,°F
